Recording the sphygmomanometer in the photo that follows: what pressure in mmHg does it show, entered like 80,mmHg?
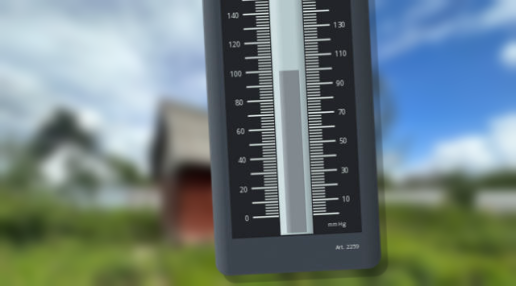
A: 100,mmHg
